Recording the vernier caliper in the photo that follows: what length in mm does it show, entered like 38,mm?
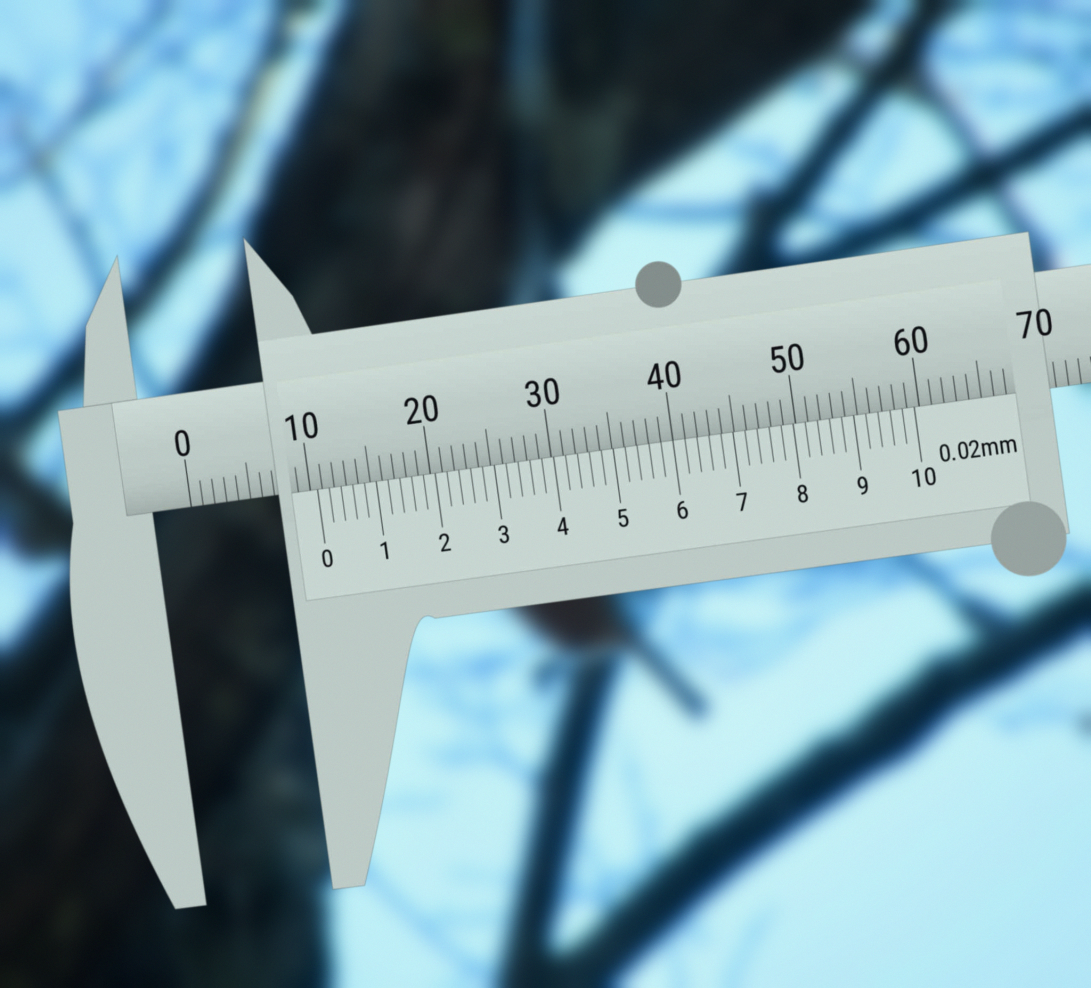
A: 10.6,mm
